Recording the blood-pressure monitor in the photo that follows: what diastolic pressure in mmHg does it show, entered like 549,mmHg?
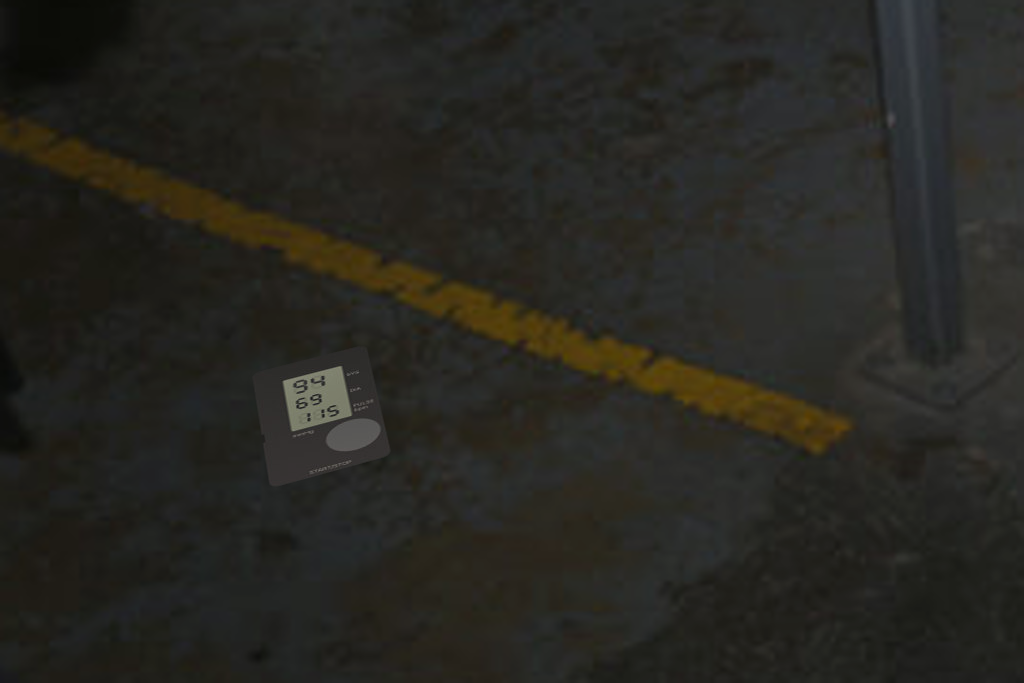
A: 69,mmHg
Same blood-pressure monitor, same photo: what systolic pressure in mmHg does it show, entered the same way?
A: 94,mmHg
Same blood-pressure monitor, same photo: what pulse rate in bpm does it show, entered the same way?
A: 115,bpm
